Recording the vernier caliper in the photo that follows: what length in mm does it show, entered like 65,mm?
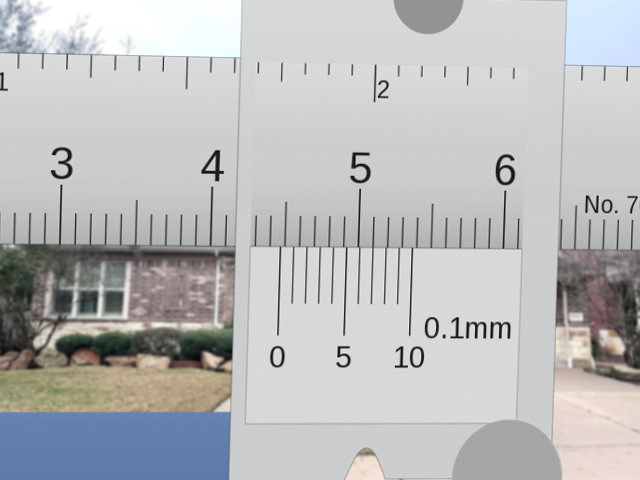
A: 44.7,mm
